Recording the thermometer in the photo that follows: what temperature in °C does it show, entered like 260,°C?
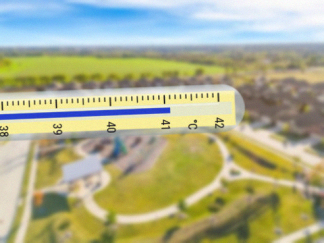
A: 41.1,°C
